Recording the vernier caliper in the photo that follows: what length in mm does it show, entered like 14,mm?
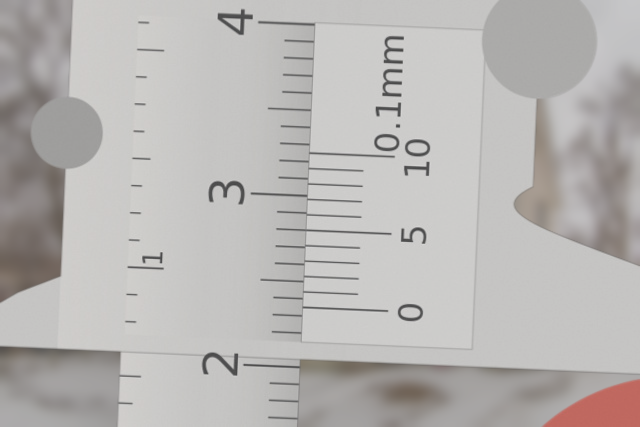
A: 23.5,mm
